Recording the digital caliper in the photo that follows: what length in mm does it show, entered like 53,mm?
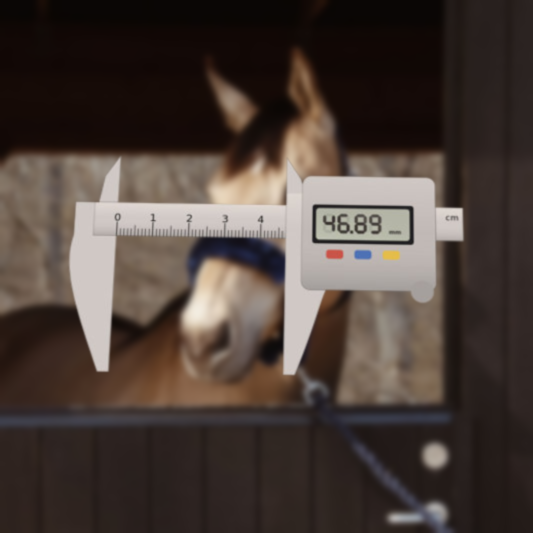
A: 46.89,mm
